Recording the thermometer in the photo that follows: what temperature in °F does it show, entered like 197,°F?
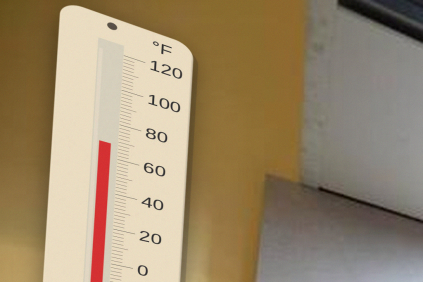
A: 68,°F
